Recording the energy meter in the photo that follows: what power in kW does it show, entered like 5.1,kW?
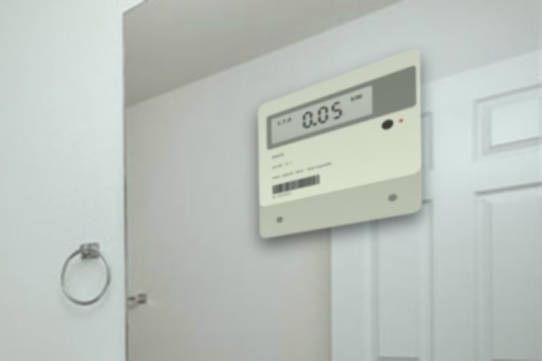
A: 0.05,kW
